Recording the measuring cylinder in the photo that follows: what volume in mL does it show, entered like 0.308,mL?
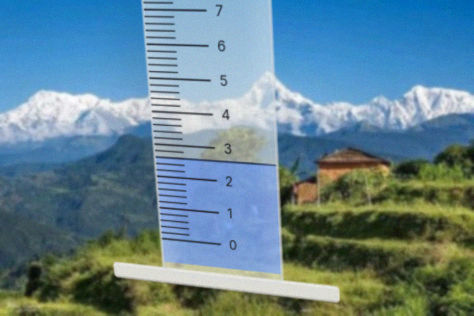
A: 2.6,mL
